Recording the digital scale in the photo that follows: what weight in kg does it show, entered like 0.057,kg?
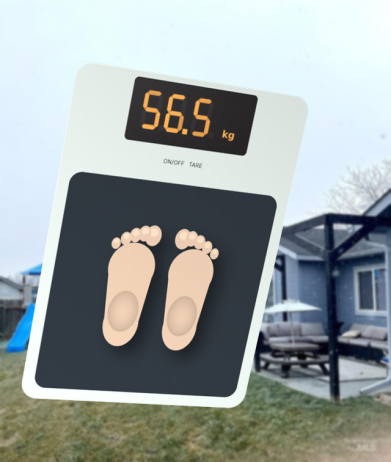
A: 56.5,kg
